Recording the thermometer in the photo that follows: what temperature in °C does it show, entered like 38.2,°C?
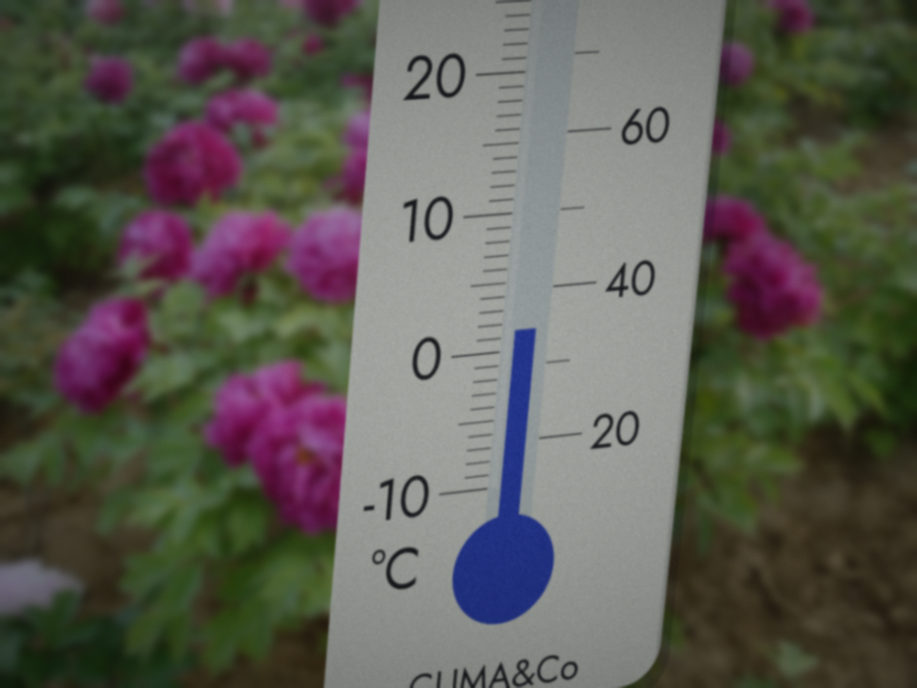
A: 1.5,°C
